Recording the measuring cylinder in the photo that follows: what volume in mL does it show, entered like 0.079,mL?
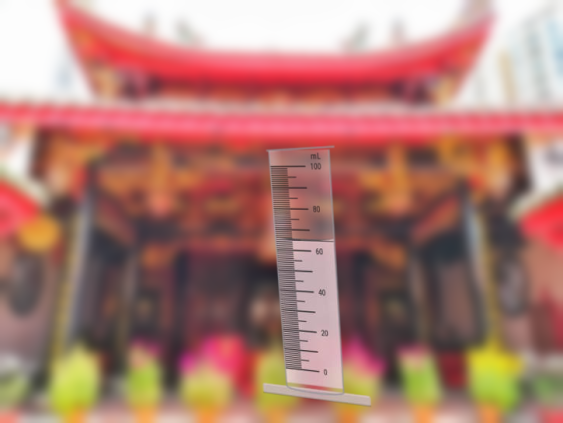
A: 65,mL
